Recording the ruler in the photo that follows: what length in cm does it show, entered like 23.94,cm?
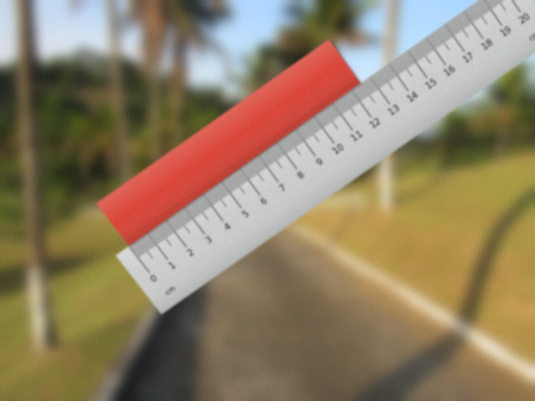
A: 12.5,cm
